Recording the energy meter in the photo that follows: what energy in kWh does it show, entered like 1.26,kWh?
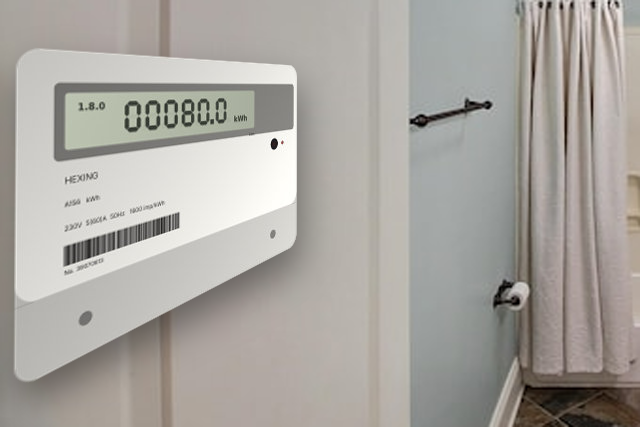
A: 80.0,kWh
